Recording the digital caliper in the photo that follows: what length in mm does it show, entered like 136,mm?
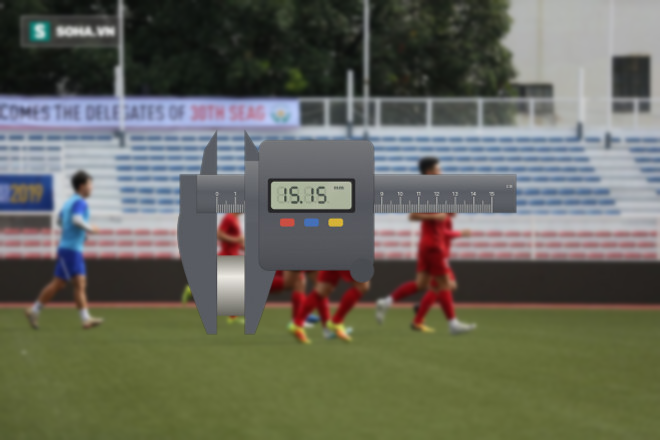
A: 15.15,mm
